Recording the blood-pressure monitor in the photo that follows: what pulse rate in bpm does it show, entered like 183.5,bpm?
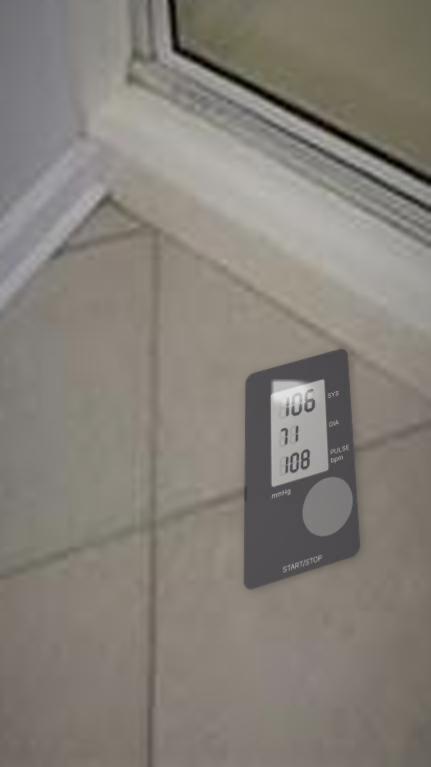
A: 108,bpm
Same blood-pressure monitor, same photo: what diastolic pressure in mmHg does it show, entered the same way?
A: 71,mmHg
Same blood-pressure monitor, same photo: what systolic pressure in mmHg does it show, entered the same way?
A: 106,mmHg
